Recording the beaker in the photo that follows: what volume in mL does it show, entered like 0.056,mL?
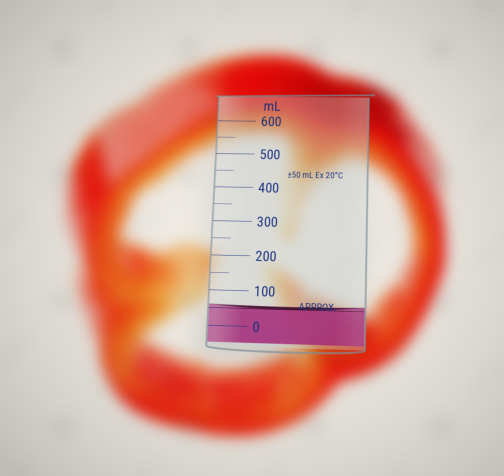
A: 50,mL
